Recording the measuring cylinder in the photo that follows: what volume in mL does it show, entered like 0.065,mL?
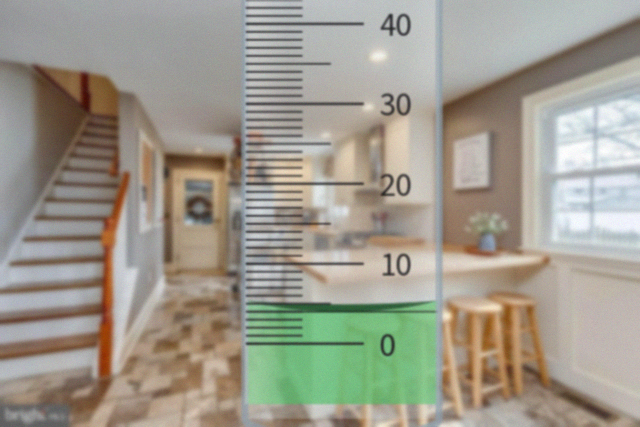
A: 4,mL
